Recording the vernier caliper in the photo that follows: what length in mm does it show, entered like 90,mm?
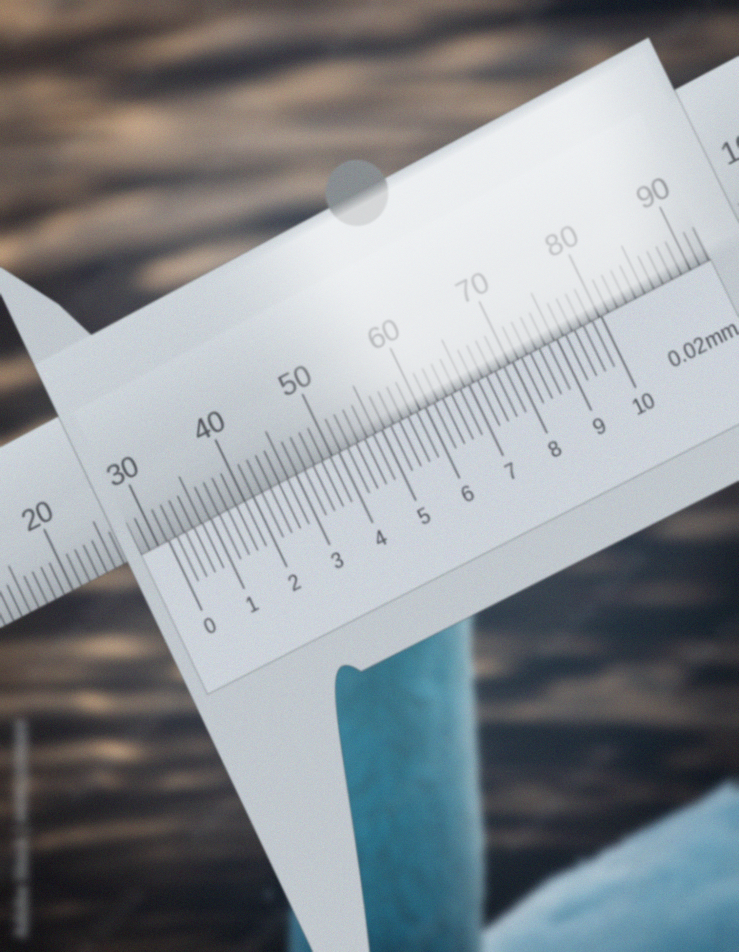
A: 31.2,mm
